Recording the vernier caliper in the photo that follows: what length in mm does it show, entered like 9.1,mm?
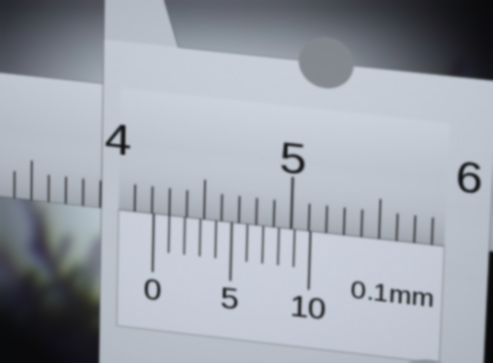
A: 42.1,mm
